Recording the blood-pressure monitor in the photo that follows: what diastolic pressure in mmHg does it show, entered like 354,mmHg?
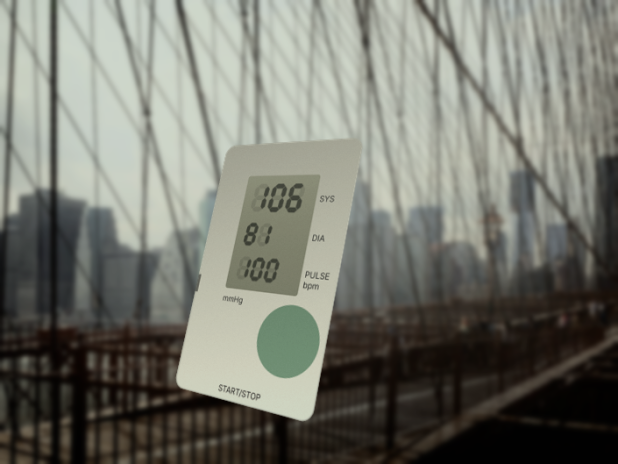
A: 81,mmHg
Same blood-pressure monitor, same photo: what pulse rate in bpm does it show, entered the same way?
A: 100,bpm
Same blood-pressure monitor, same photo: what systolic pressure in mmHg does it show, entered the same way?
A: 106,mmHg
